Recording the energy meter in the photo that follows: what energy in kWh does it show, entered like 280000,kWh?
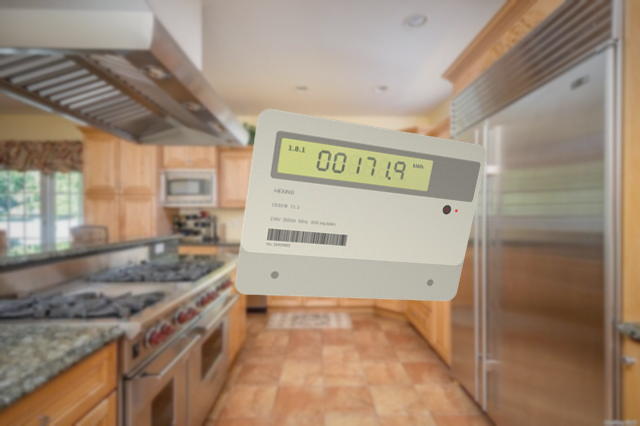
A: 171.9,kWh
